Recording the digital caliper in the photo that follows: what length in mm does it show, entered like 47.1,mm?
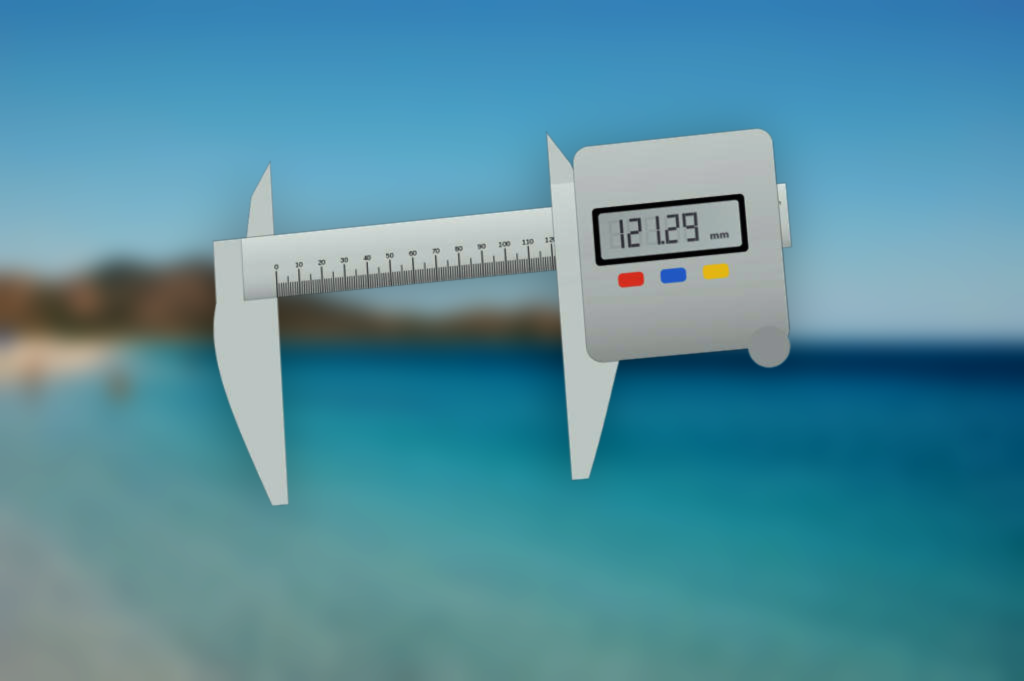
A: 121.29,mm
